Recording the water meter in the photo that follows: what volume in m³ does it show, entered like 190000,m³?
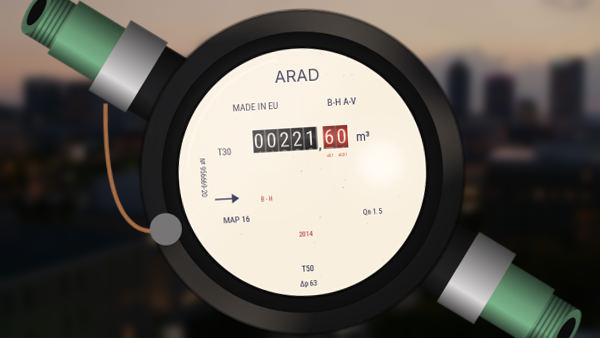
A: 221.60,m³
